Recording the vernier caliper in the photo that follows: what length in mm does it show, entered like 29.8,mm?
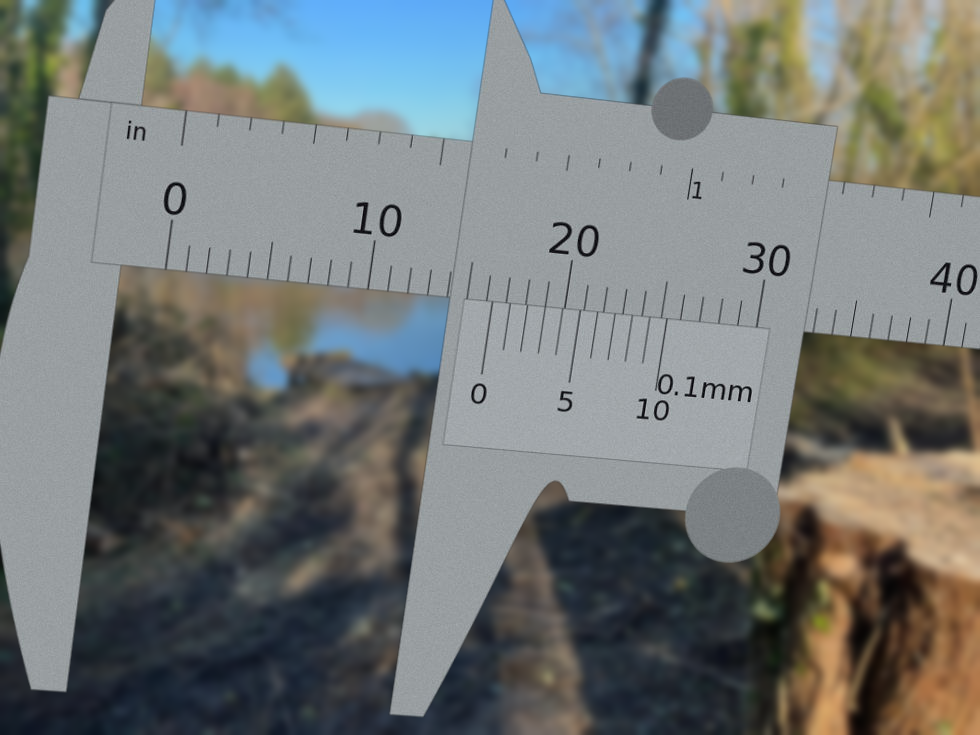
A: 16.3,mm
